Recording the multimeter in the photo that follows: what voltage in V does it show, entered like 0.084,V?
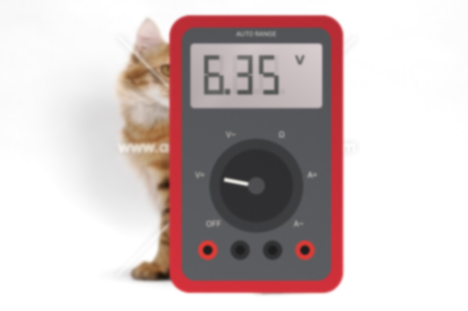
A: 6.35,V
